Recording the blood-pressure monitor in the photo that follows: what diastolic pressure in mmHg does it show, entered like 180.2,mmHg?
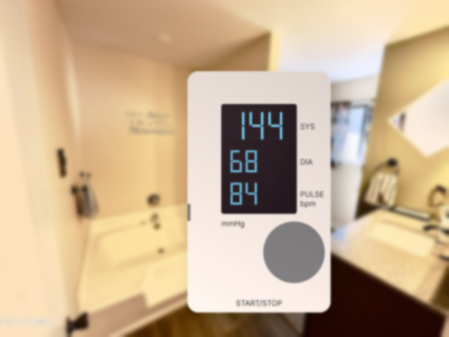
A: 68,mmHg
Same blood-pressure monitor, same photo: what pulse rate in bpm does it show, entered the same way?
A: 84,bpm
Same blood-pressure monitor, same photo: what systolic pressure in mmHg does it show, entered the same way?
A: 144,mmHg
